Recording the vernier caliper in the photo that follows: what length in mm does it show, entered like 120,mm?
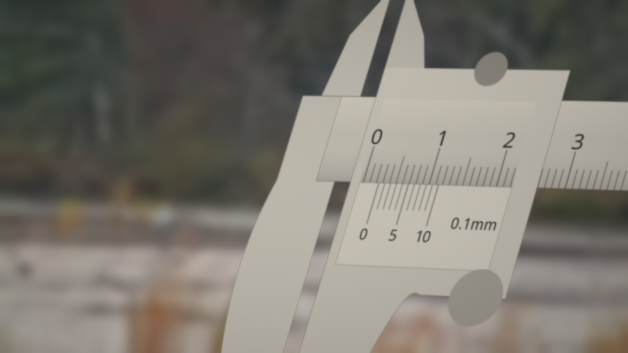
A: 2.4,mm
